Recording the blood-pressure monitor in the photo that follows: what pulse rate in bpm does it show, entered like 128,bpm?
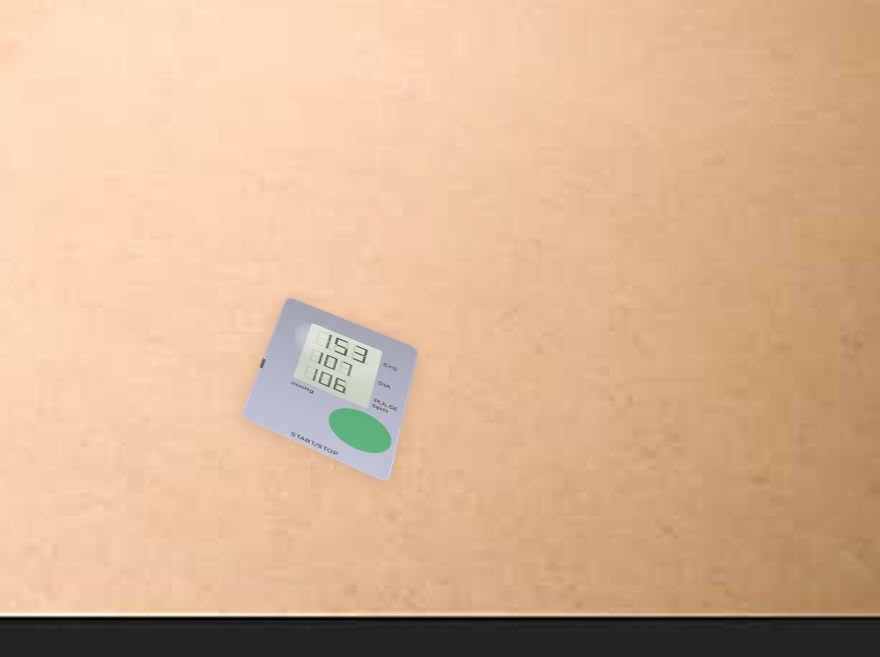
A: 106,bpm
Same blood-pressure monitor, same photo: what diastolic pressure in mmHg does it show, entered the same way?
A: 107,mmHg
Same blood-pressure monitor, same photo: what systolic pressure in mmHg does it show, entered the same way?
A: 153,mmHg
